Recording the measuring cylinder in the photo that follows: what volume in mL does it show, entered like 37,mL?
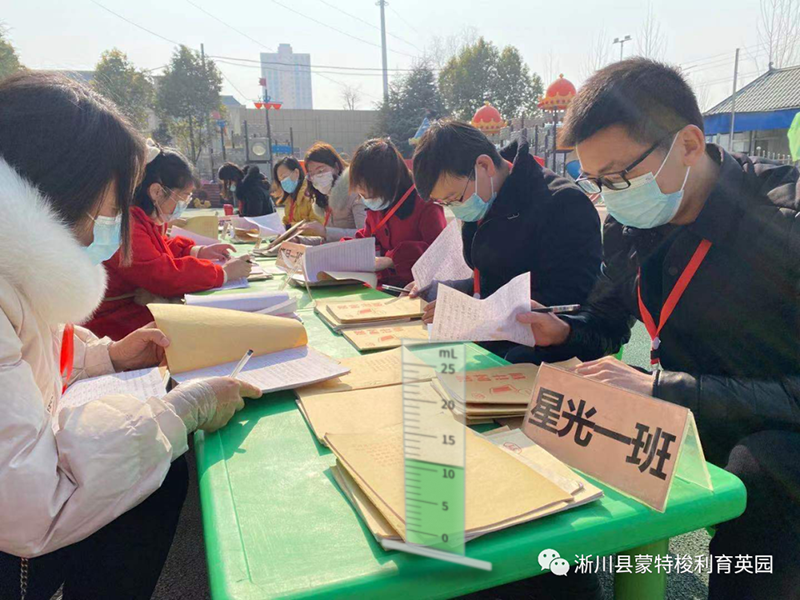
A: 11,mL
